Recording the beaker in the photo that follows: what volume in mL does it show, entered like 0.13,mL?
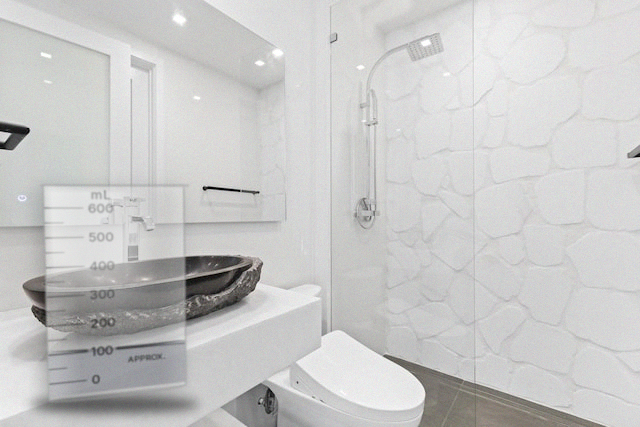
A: 100,mL
